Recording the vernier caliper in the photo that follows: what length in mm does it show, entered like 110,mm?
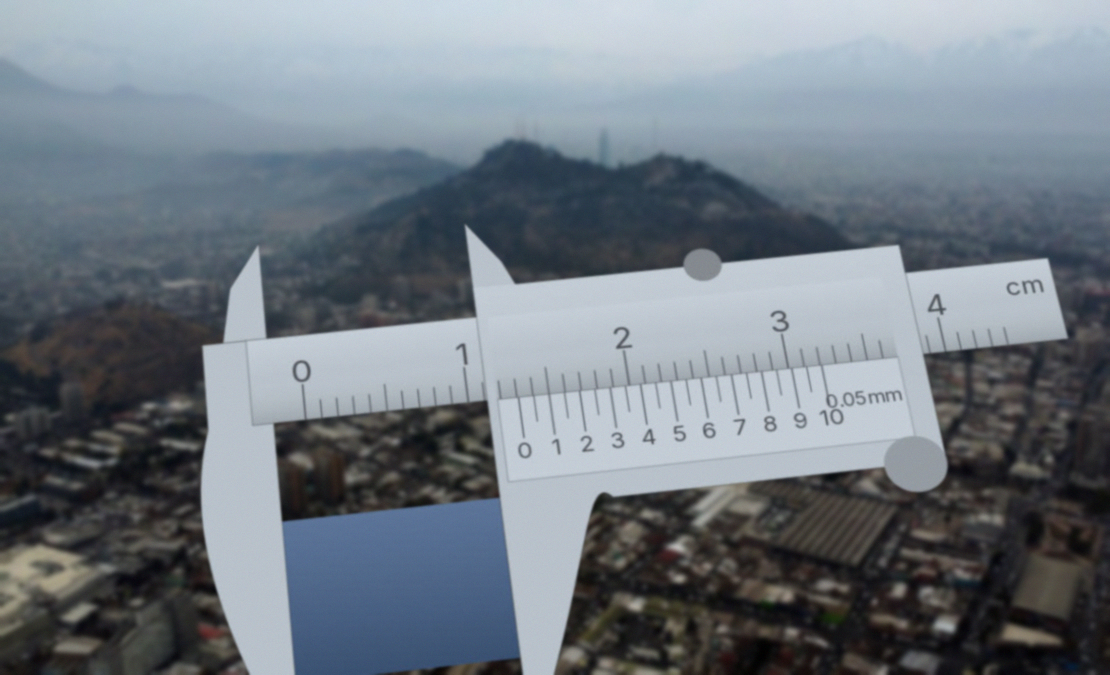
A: 13.1,mm
